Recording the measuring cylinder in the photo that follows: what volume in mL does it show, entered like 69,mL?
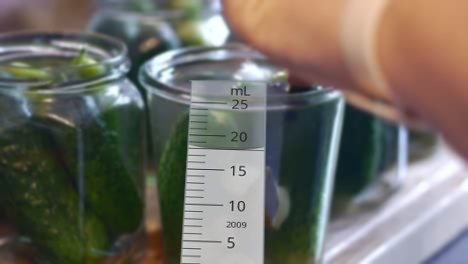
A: 18,mL
